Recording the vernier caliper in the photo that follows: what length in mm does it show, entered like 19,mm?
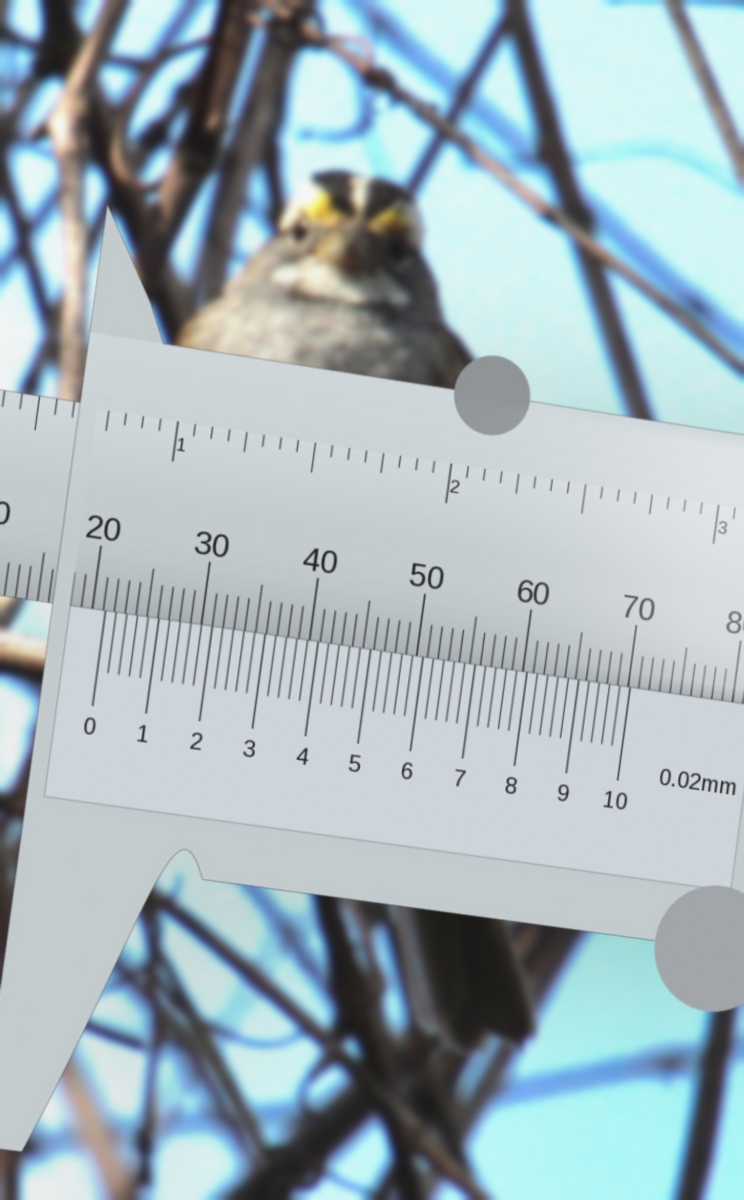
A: 21.2,mm
